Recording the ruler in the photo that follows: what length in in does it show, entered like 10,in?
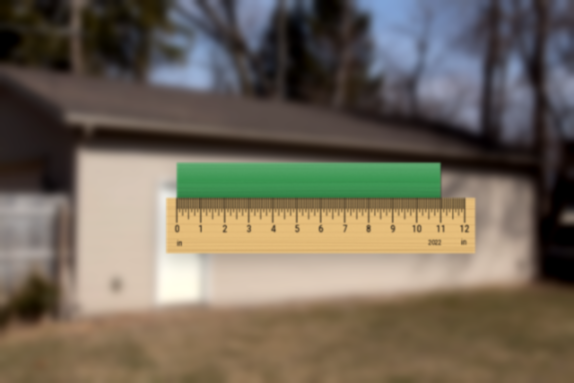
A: 11,in
